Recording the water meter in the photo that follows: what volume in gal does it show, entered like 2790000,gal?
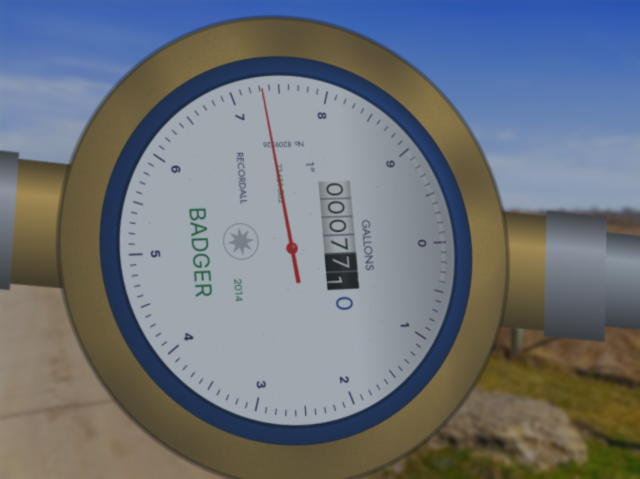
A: 7707.3,gal
